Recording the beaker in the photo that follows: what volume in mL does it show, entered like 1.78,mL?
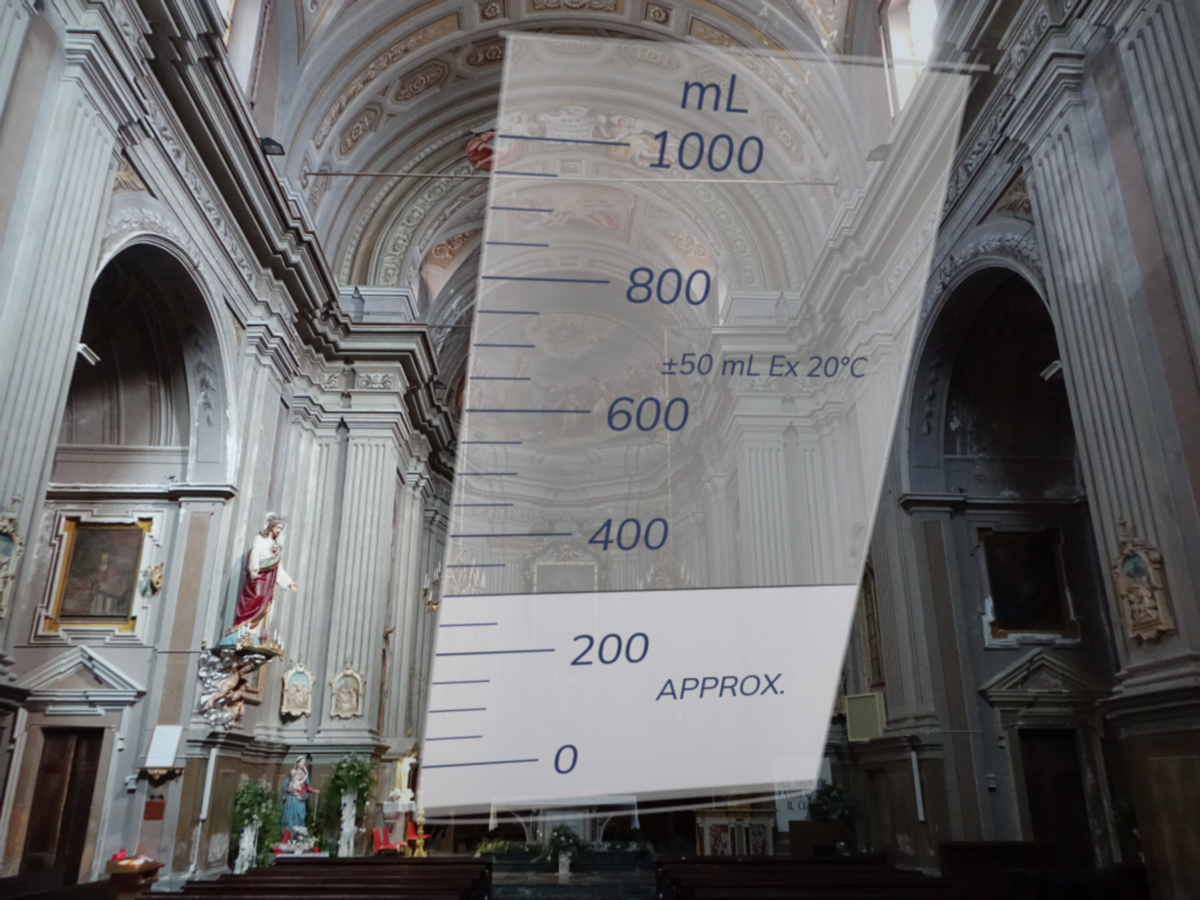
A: 300,mL
